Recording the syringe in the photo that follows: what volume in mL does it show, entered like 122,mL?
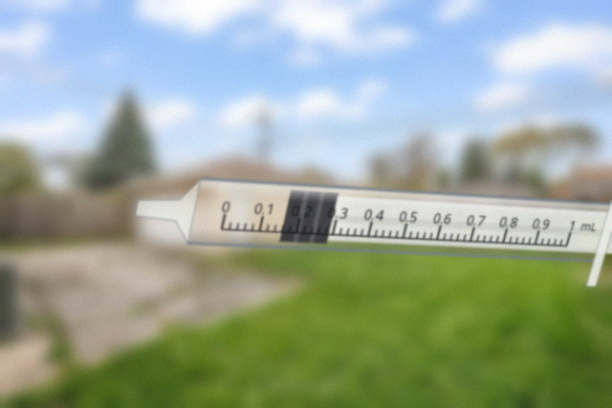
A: 0.16,mL
